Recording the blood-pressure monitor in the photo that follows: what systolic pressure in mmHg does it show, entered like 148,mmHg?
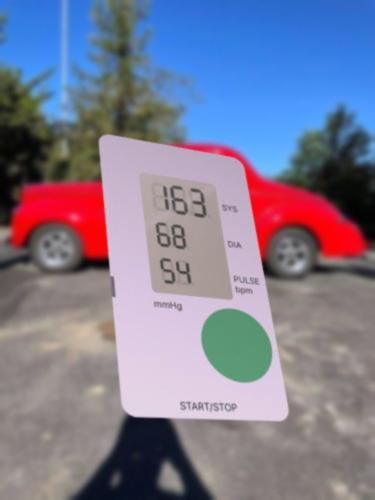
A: 163,mmHg
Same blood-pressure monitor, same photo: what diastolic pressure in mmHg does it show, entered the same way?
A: 68,mmHg
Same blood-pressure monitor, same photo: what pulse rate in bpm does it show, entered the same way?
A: 54,bpm
